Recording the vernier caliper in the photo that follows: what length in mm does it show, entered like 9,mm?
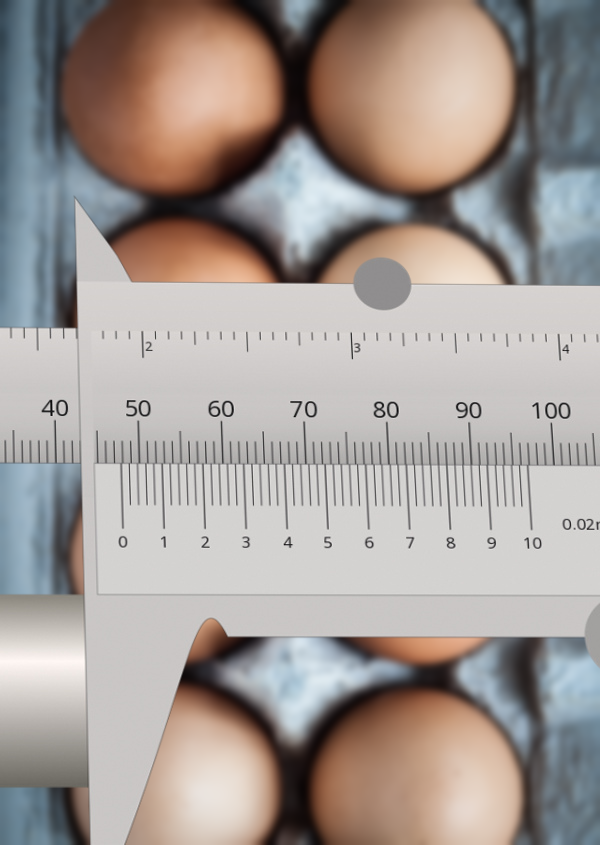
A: 47.8,mm
